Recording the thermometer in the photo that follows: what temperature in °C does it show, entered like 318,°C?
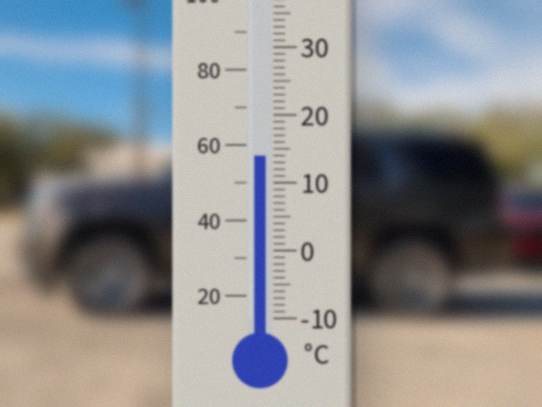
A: 14,°C
